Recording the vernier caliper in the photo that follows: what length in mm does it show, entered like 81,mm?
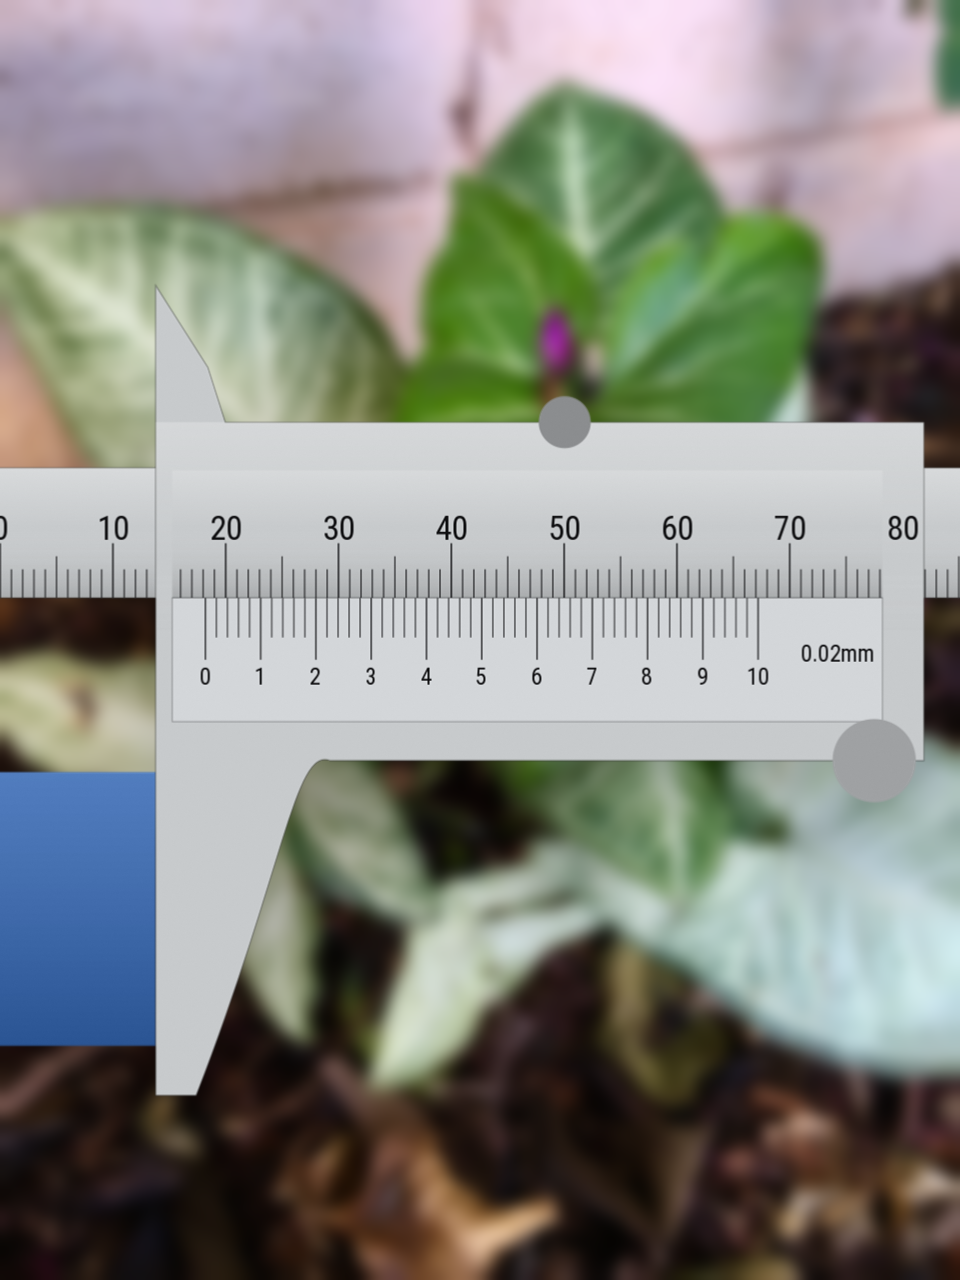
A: 18.2,mm
